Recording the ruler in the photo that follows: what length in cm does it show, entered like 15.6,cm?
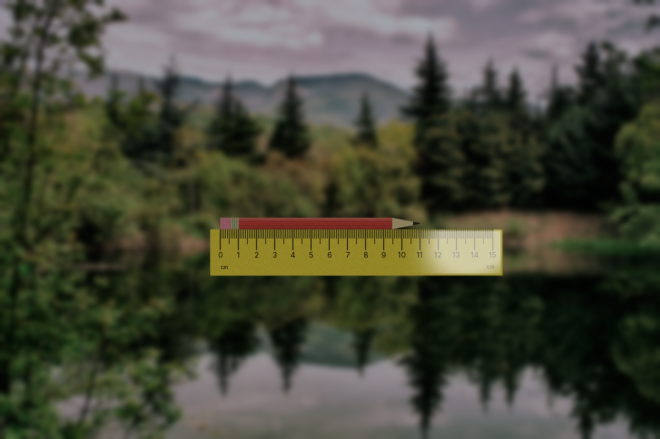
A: 11,cm
